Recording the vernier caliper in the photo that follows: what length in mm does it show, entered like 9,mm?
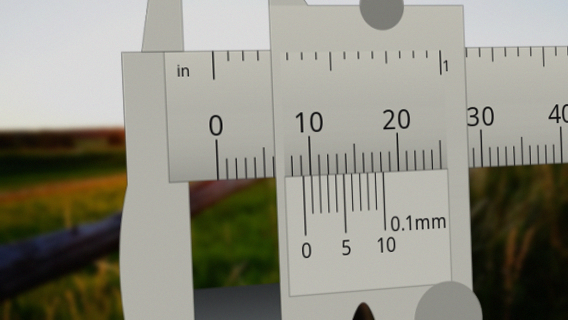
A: 9.2,mm
